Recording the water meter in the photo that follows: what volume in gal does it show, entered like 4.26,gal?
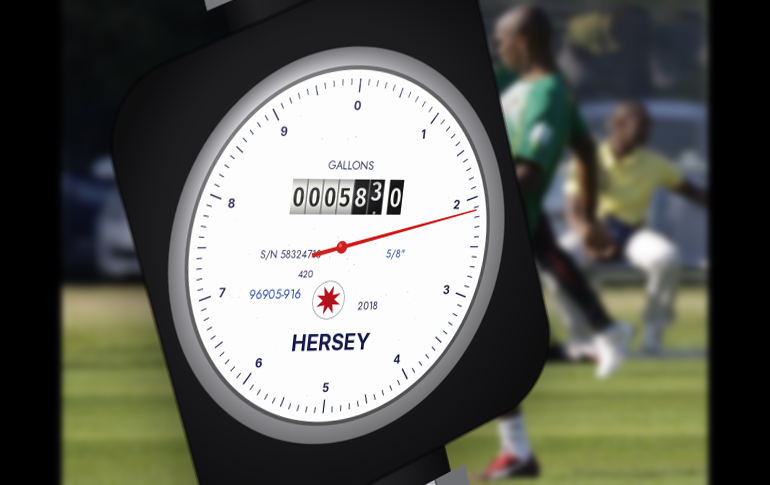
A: 5832.1,gal
